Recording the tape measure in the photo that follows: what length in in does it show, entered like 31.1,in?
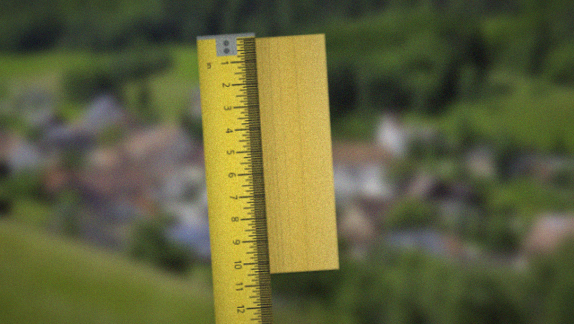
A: 10.5,in
